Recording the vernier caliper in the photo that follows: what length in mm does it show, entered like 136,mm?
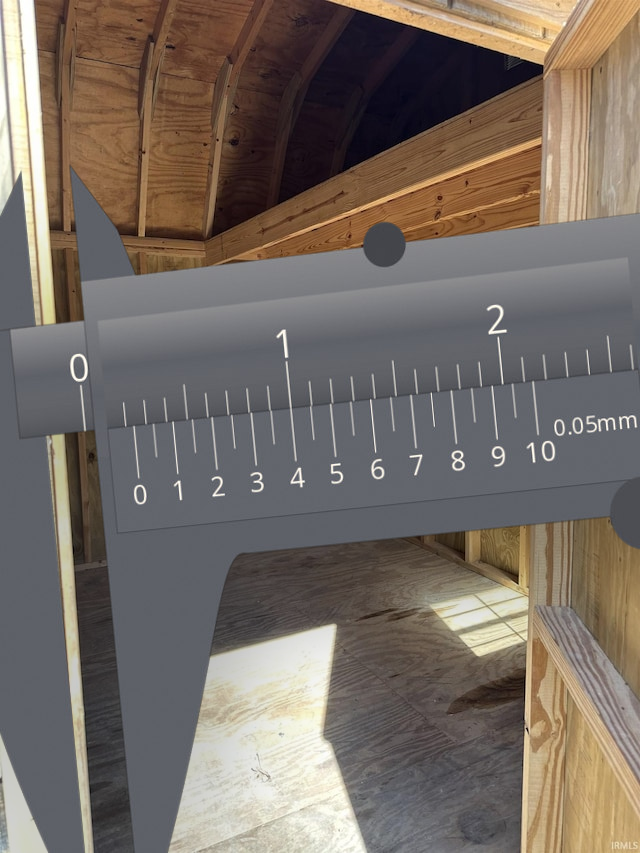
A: 2.4,mm
